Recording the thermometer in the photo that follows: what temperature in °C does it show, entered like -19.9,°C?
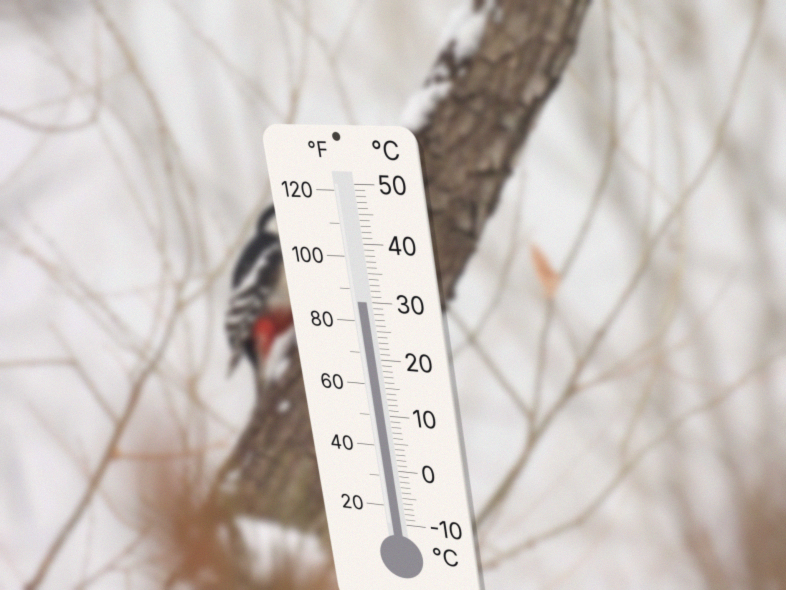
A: 30,°C
